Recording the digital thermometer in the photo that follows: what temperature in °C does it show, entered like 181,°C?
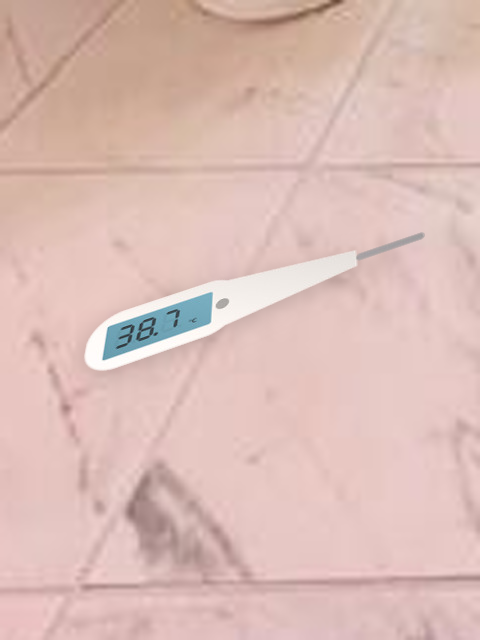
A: 38.7,°C
